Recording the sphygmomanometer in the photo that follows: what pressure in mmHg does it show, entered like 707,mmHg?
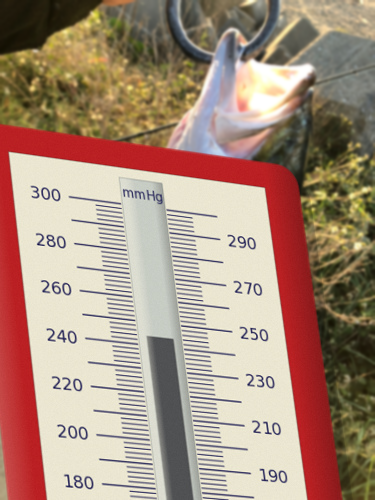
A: 244,mmHg
